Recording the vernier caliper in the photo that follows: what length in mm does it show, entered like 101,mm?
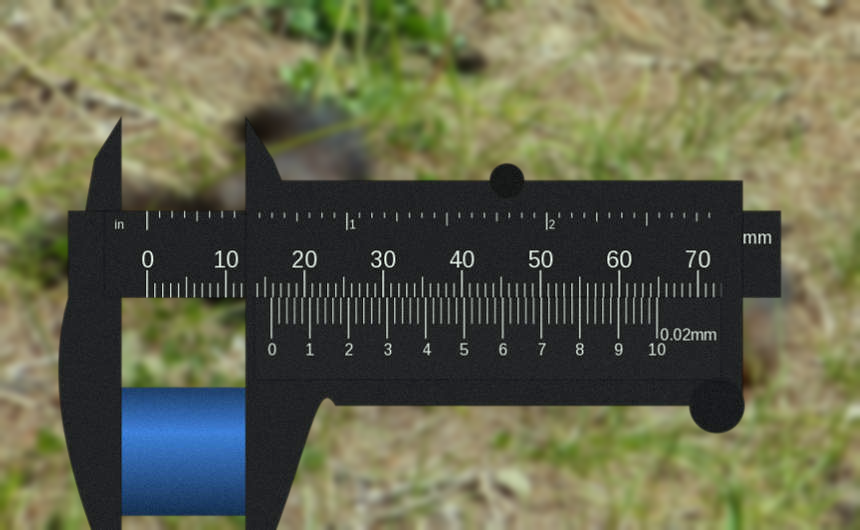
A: 15.8,mm
